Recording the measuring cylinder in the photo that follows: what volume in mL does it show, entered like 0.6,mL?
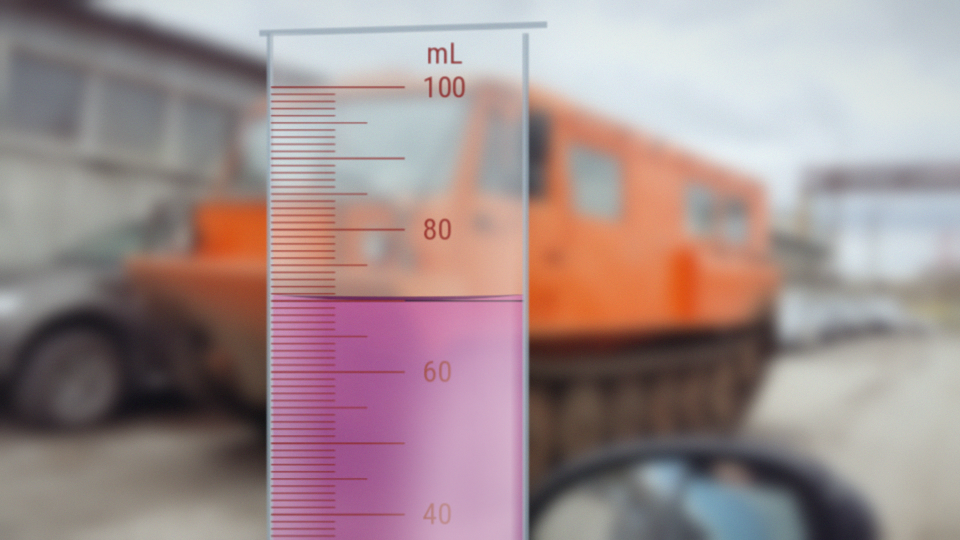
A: 70,mL
